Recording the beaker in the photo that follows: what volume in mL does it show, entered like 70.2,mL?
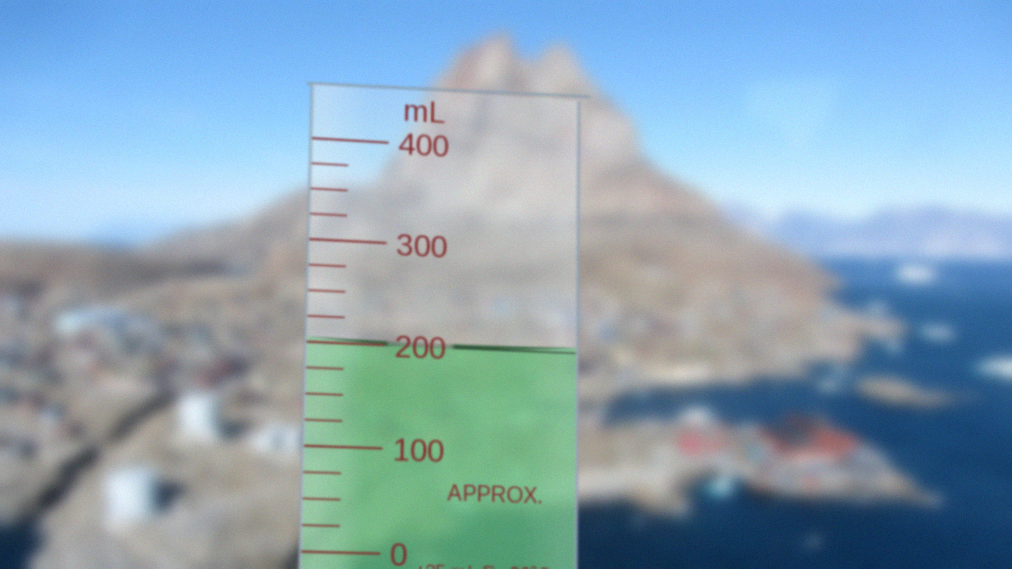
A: 200,mL
